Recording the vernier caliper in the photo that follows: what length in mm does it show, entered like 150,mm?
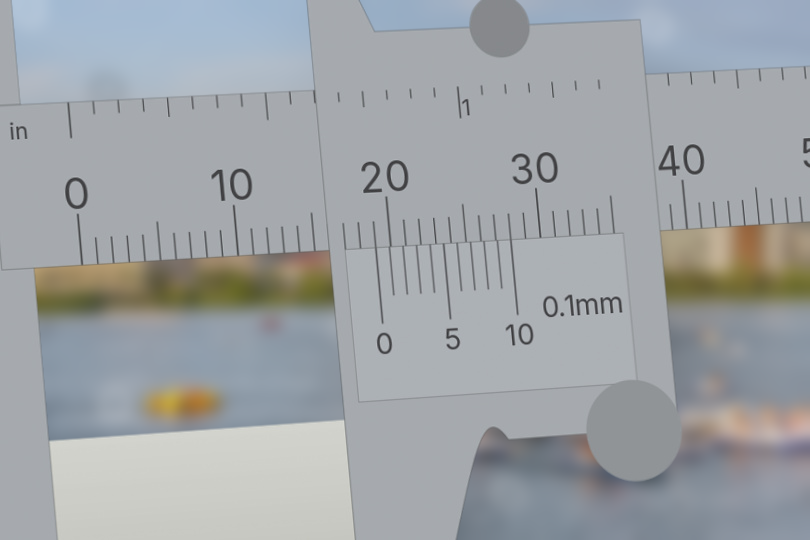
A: 19.0,mm
